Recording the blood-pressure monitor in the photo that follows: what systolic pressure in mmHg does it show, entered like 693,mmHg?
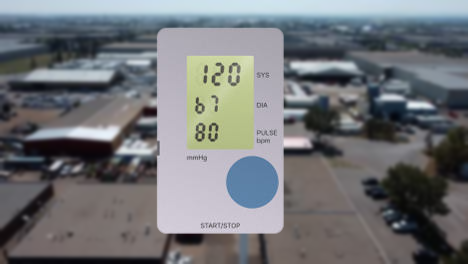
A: 120,mmHg
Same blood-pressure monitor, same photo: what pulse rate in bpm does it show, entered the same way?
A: 80,bpm
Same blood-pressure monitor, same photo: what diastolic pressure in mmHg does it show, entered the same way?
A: 67,mmHg
